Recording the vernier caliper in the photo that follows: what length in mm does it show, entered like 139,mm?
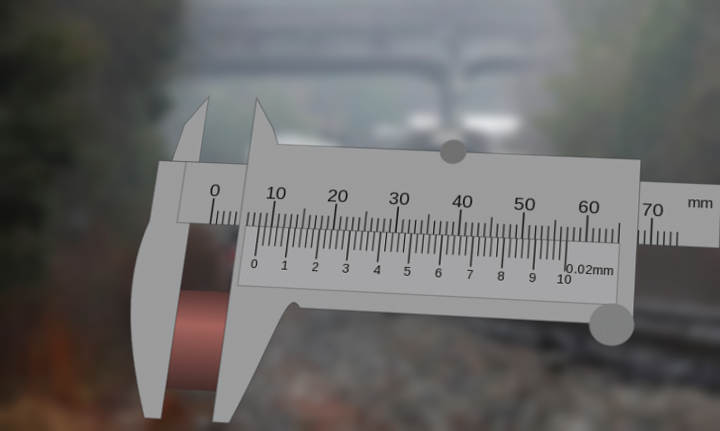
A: 8.0,mm
